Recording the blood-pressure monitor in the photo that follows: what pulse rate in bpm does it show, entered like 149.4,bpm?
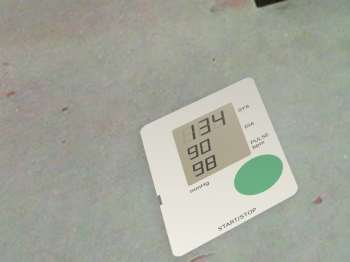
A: 98,bpm
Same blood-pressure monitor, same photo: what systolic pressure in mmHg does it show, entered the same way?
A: 134,mmHg
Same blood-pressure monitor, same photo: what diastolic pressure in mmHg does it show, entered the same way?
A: 90,mmHg
